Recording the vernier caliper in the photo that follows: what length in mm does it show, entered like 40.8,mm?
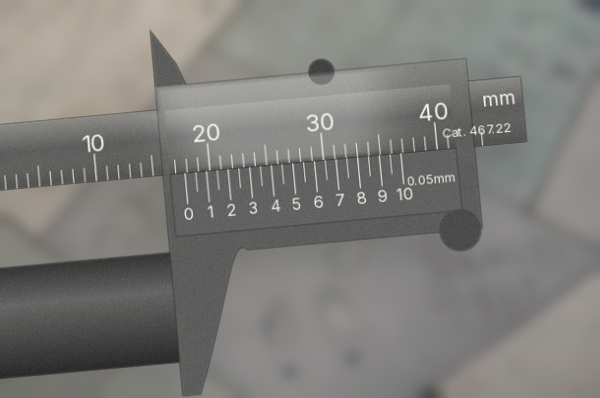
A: 17.8,mm
